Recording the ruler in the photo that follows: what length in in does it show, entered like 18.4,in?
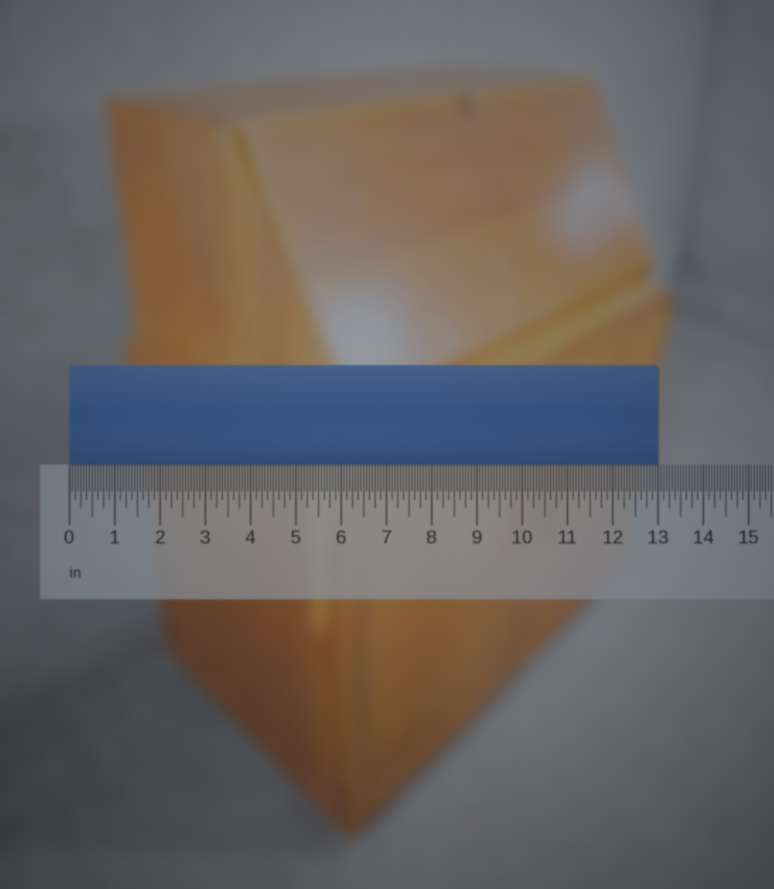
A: 13,in
